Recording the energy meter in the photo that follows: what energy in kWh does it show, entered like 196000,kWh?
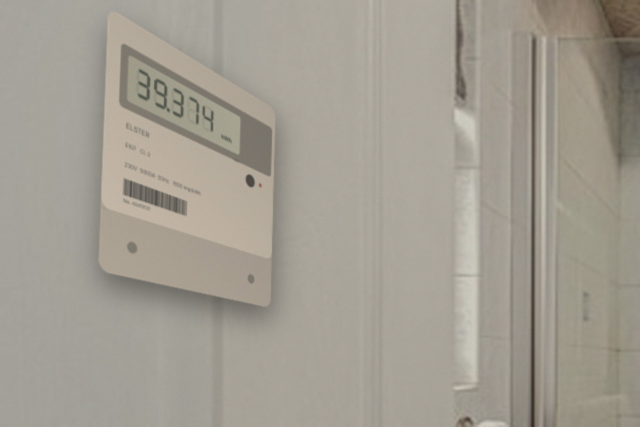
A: 39.374,kWh
